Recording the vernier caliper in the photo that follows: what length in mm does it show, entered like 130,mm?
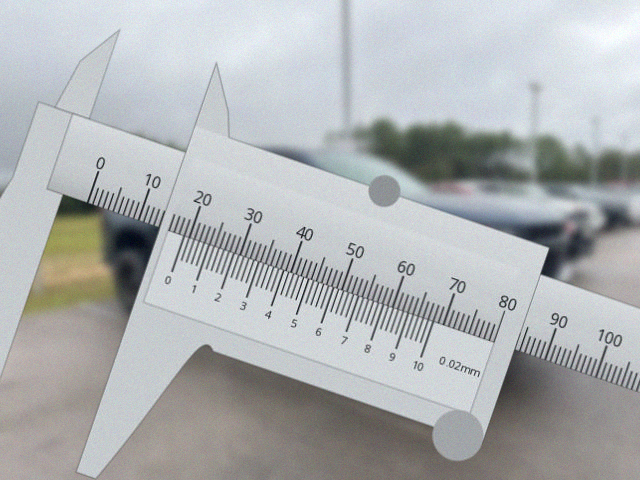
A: 19.0,mm
